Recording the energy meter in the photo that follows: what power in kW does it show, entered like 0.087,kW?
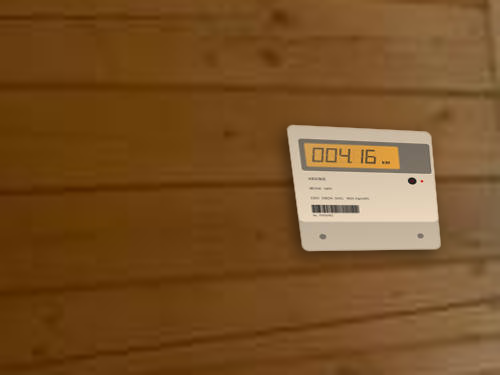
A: 4.16,kW
